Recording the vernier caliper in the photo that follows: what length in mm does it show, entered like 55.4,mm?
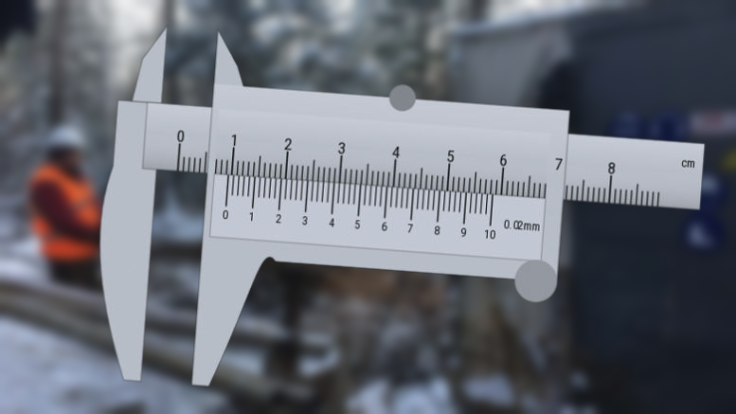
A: 9.4,mm
